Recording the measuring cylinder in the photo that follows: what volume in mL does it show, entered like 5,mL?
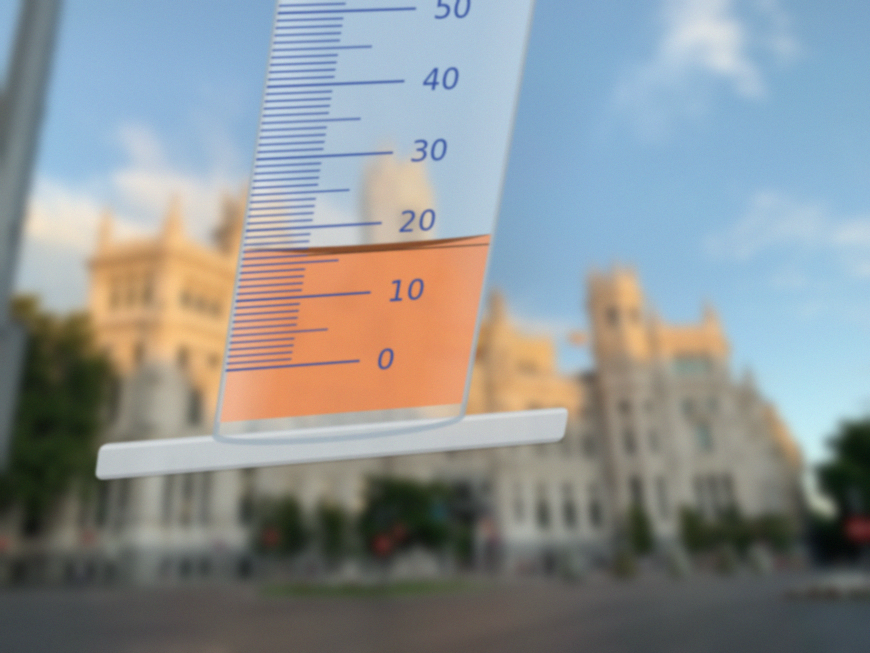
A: 16,mL
